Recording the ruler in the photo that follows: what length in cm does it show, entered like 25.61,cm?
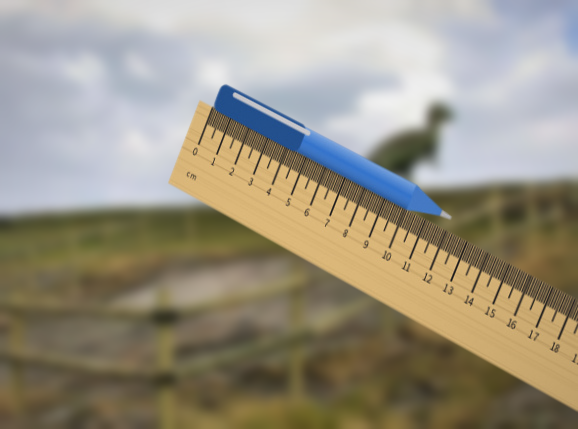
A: 12,cm
